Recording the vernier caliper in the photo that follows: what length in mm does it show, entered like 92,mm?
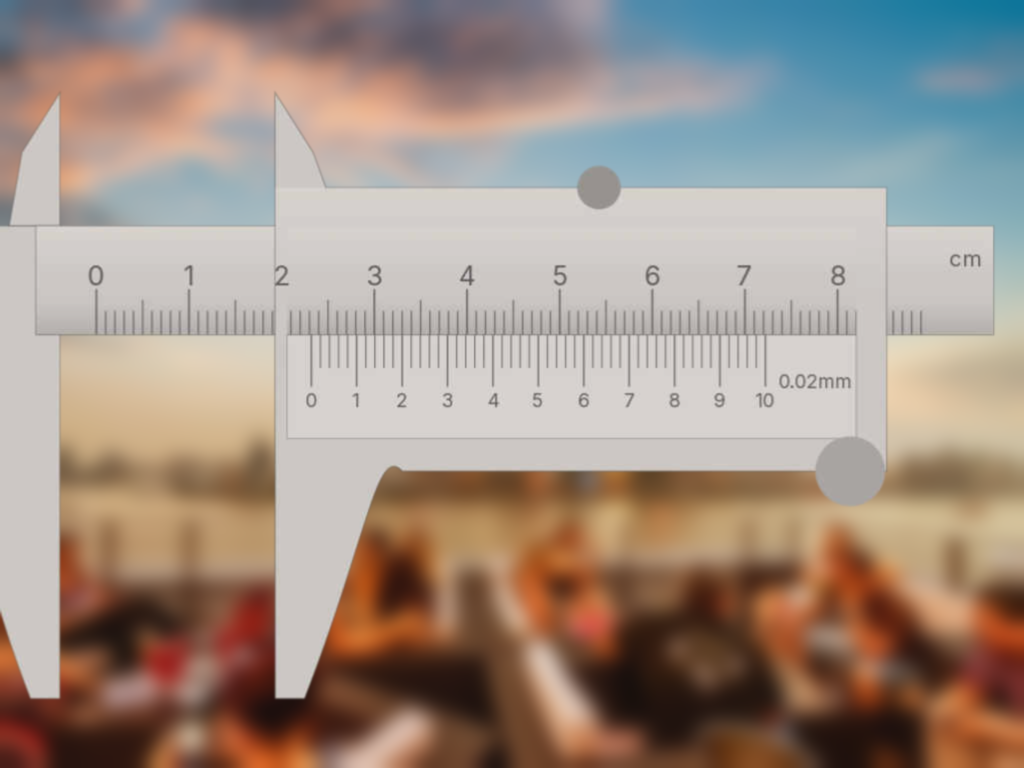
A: 23.2,mm
